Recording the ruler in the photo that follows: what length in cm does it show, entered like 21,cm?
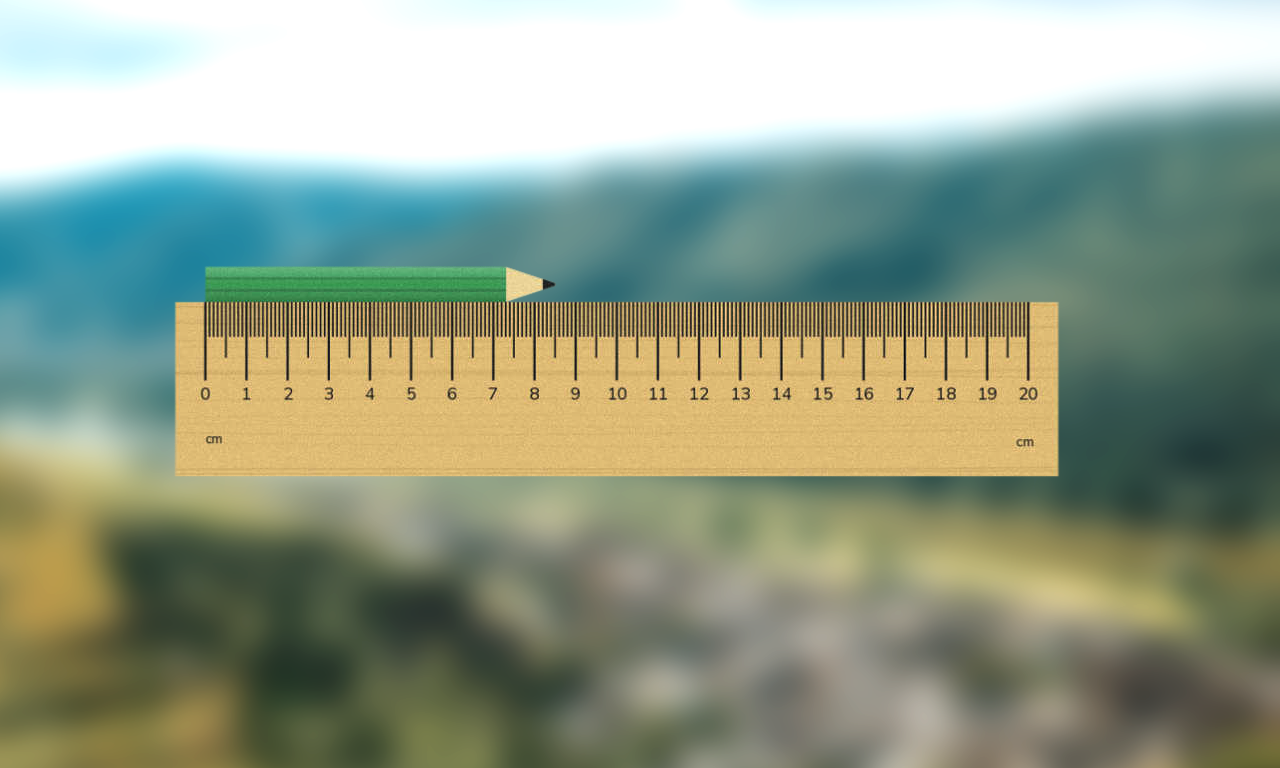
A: 8.5,cm
